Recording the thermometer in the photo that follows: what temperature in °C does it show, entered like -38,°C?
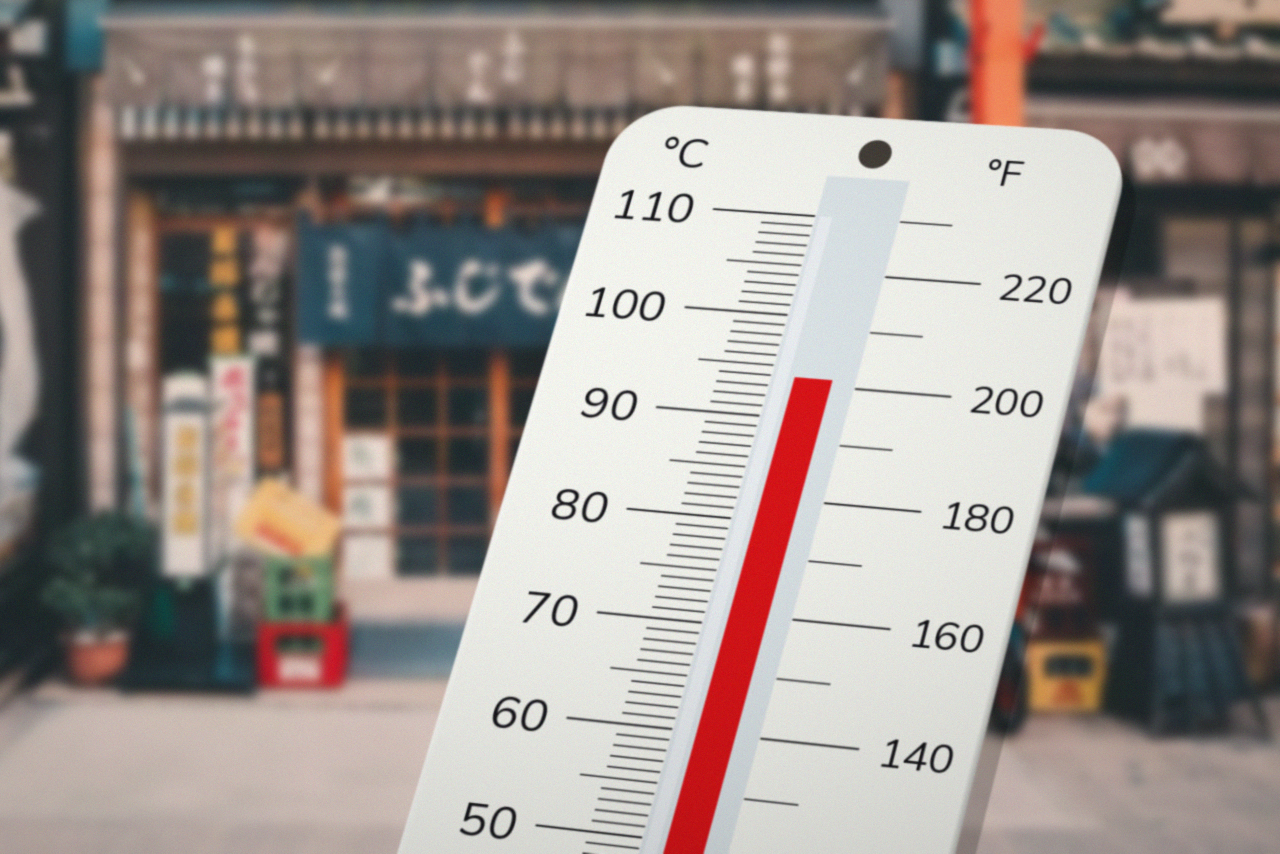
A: 94,°C
